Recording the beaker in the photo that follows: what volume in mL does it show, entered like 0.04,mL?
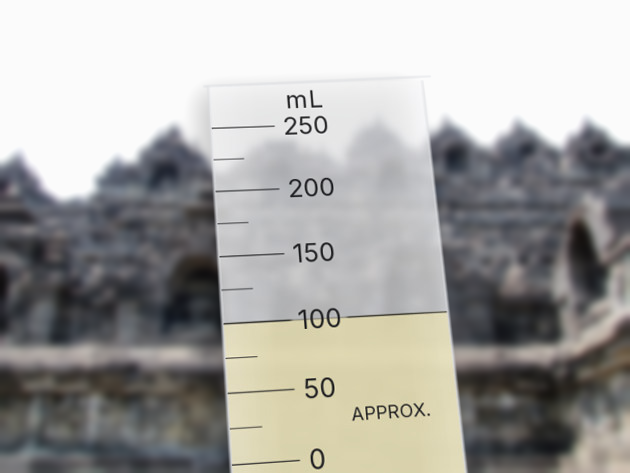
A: 100,mL
